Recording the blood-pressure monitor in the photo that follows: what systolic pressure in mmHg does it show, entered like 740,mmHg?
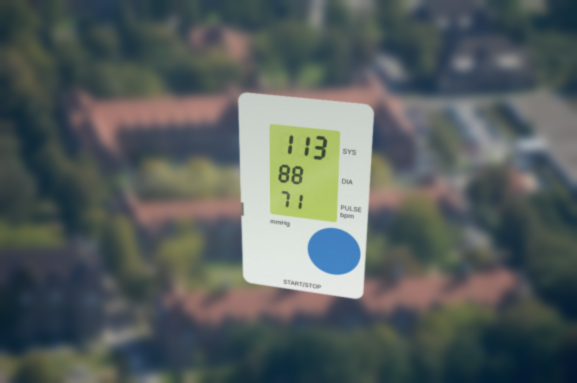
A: 113,mmHg
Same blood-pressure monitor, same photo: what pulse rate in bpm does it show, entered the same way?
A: 71,bpm
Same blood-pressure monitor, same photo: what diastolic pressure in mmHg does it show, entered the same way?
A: 88,mmHg
